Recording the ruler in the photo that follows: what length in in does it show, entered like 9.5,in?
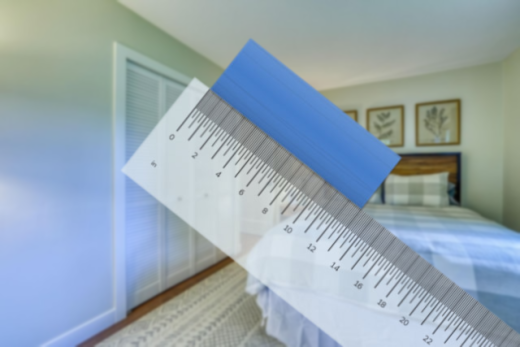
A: 13,in
